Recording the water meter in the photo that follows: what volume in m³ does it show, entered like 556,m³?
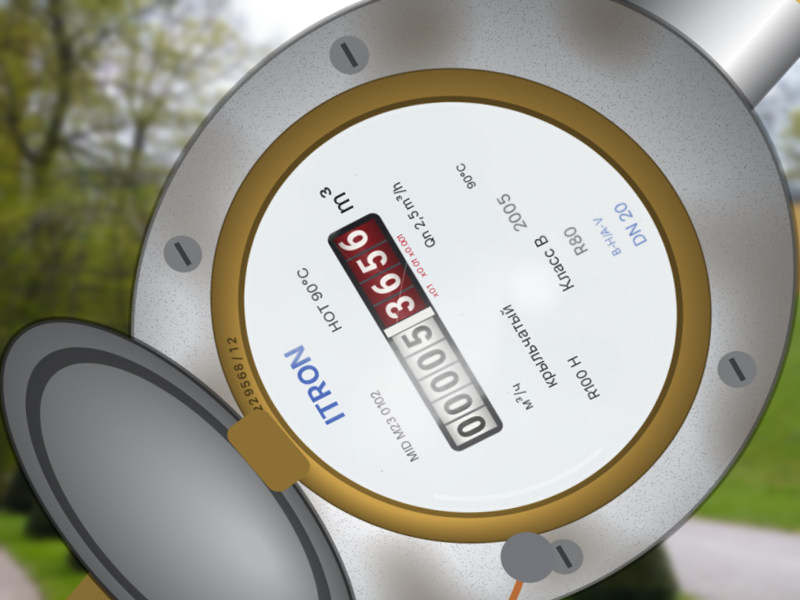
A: 5.3656,m³
